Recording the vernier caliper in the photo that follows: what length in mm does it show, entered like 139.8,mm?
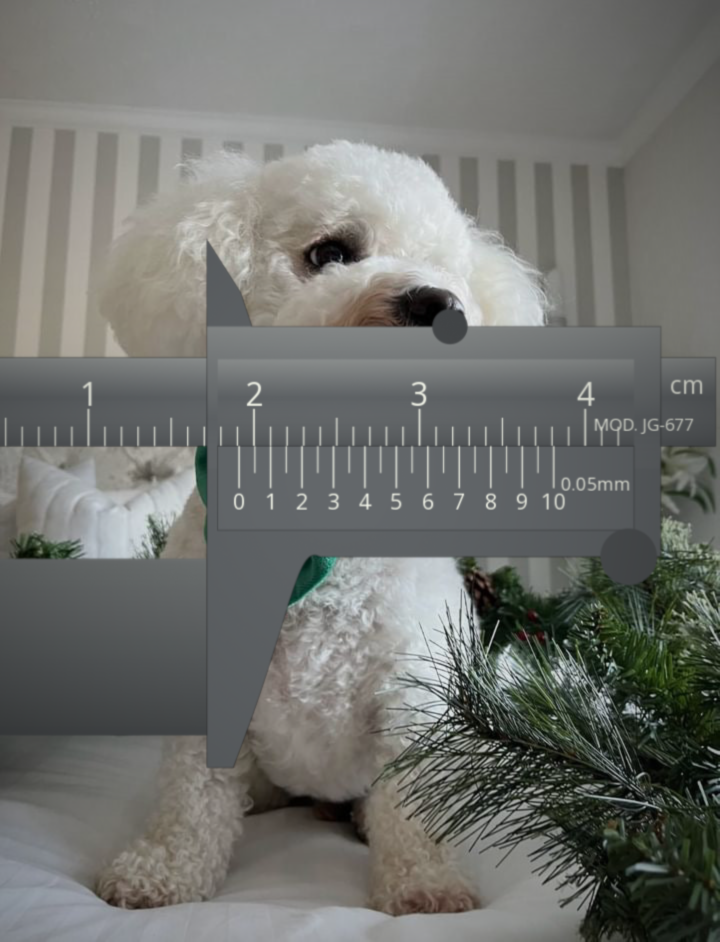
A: 19.1,mm
